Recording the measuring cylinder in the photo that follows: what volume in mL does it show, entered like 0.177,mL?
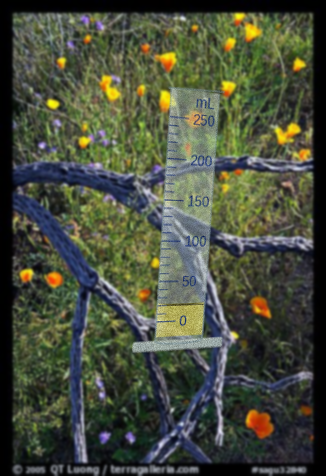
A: 20,mL
